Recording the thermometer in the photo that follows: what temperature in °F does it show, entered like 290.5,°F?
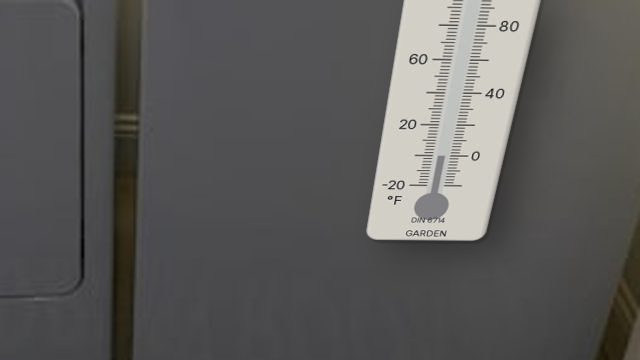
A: 0,°F
